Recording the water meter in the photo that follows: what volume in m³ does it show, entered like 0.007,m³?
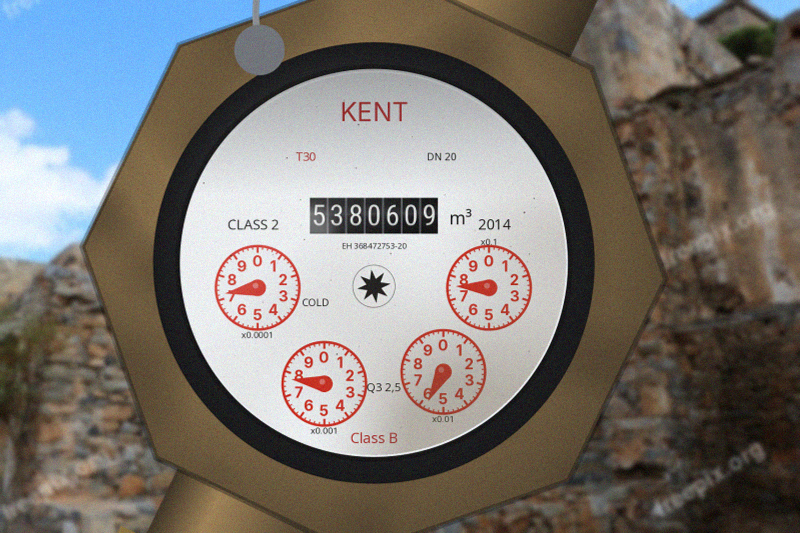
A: 5380609.7577,m³
